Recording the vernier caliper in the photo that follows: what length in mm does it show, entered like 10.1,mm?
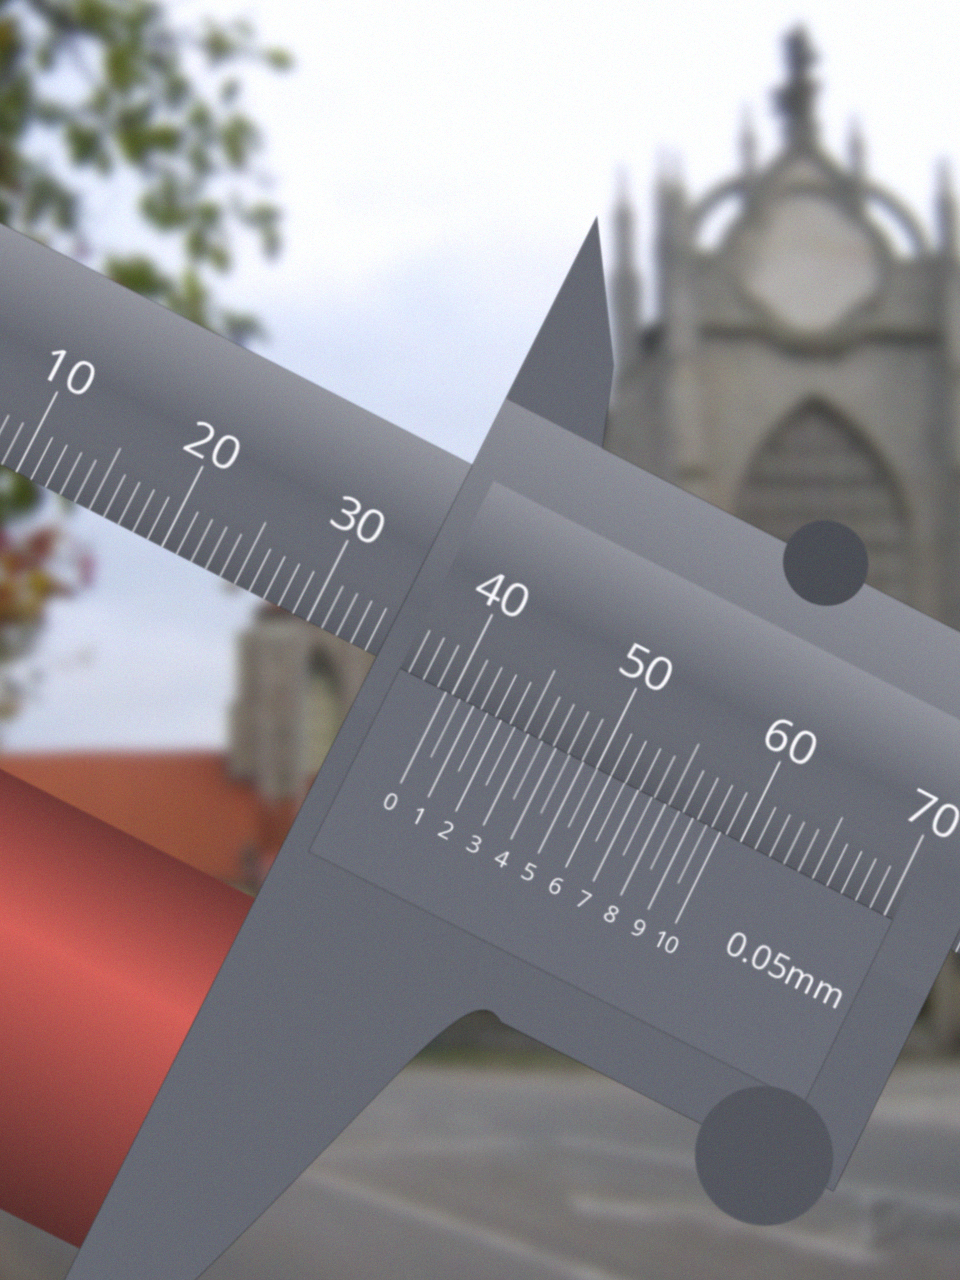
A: 39.6,mm
